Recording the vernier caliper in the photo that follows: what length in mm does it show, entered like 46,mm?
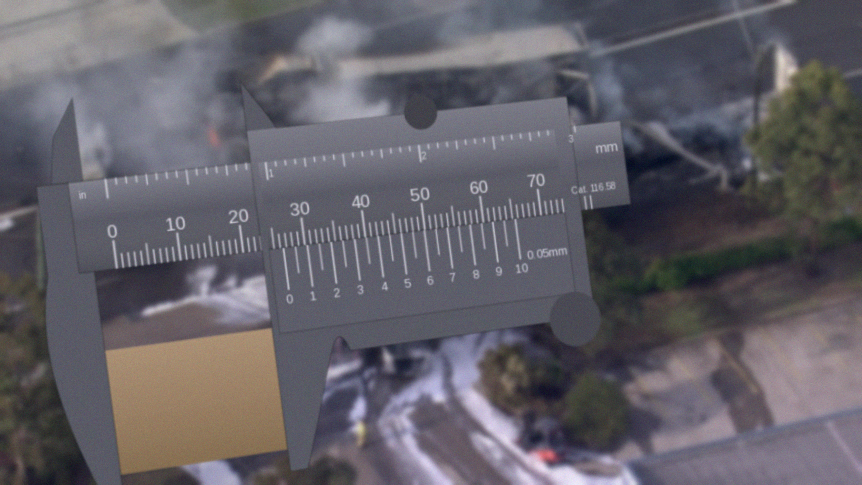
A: 26.5,mm
